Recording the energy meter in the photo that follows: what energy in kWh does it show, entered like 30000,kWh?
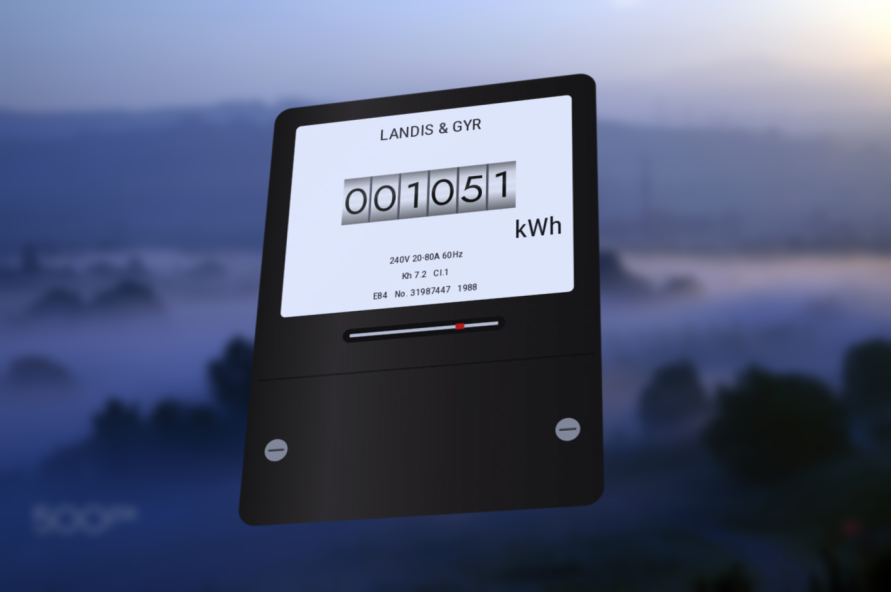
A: 1051,kWh
